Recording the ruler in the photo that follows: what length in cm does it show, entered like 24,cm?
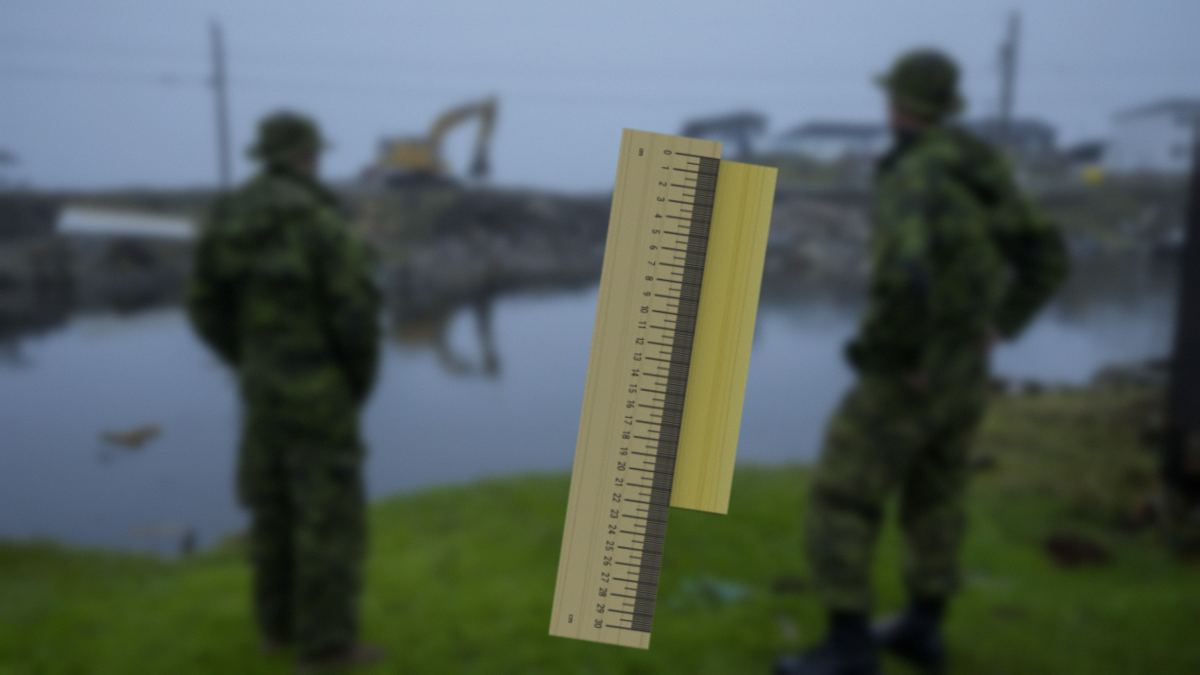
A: 22,cm
